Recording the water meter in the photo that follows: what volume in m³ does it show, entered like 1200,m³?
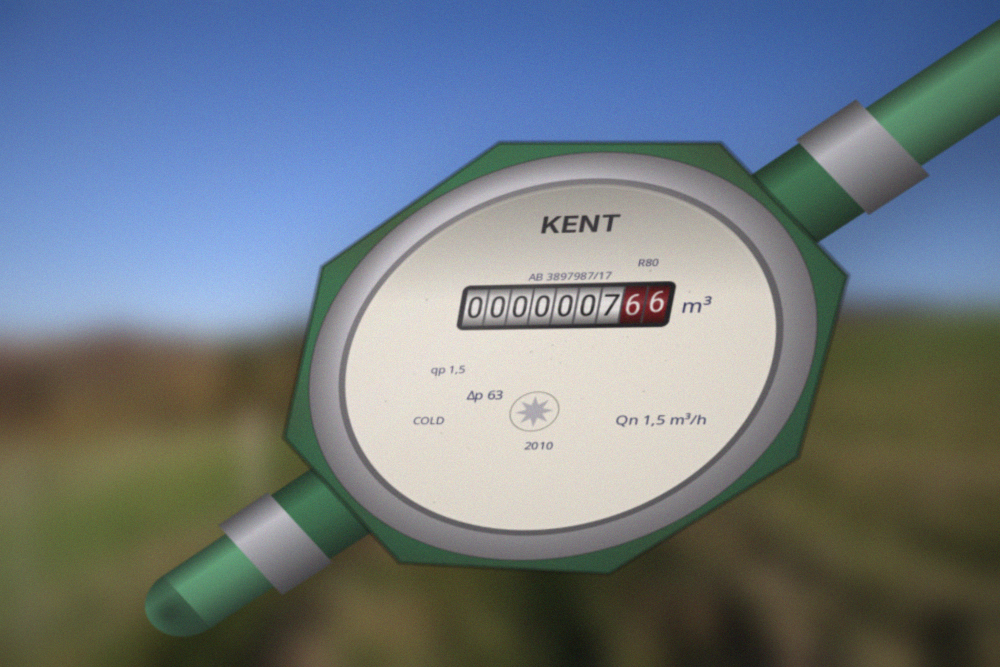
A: 7.66,m³
